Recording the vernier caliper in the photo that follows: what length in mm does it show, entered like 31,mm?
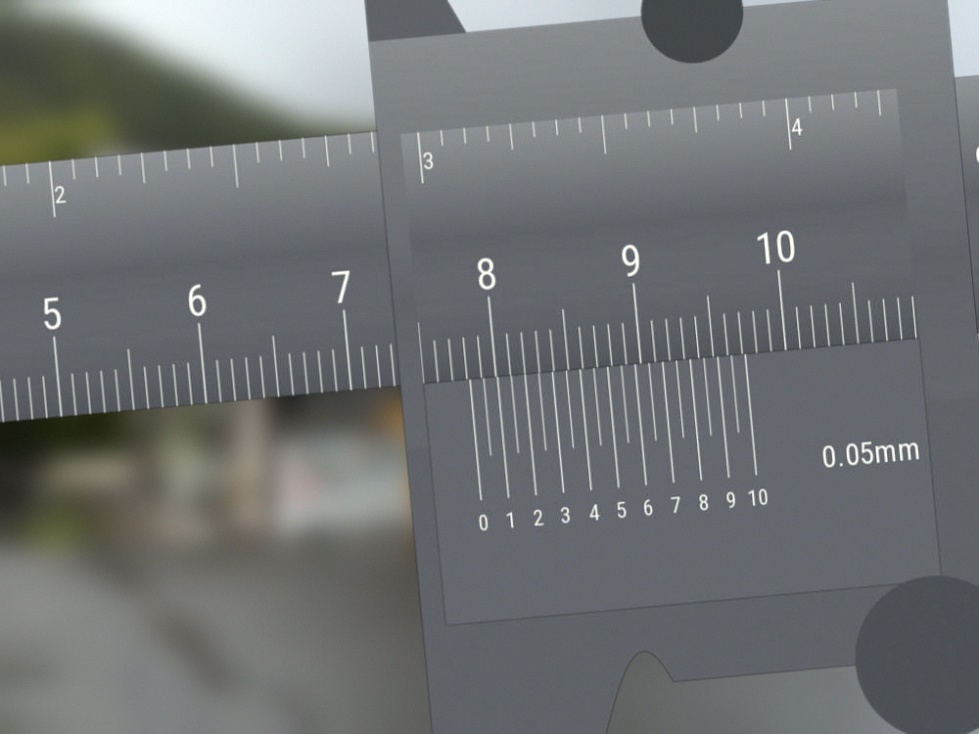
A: 78.2,mm
